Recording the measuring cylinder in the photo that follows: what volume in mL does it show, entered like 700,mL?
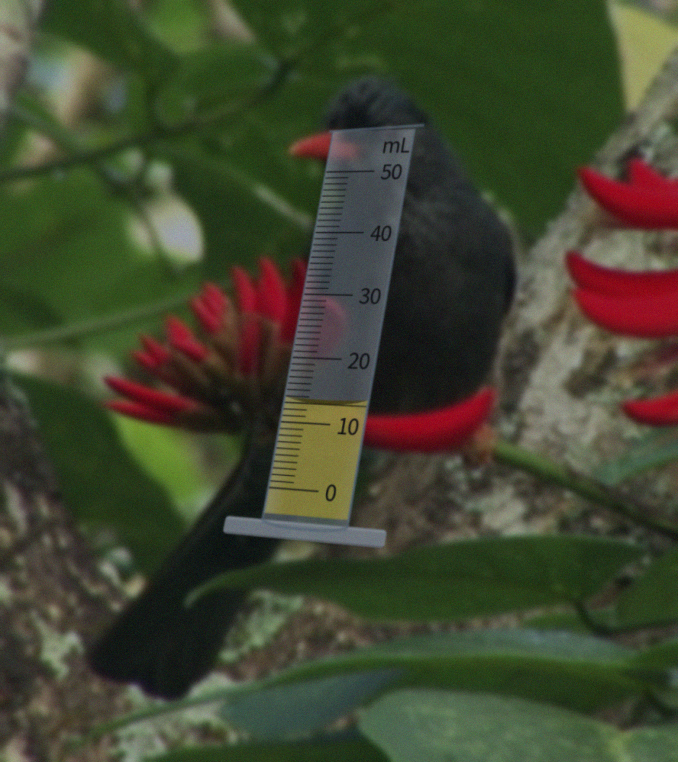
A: 13,mL
